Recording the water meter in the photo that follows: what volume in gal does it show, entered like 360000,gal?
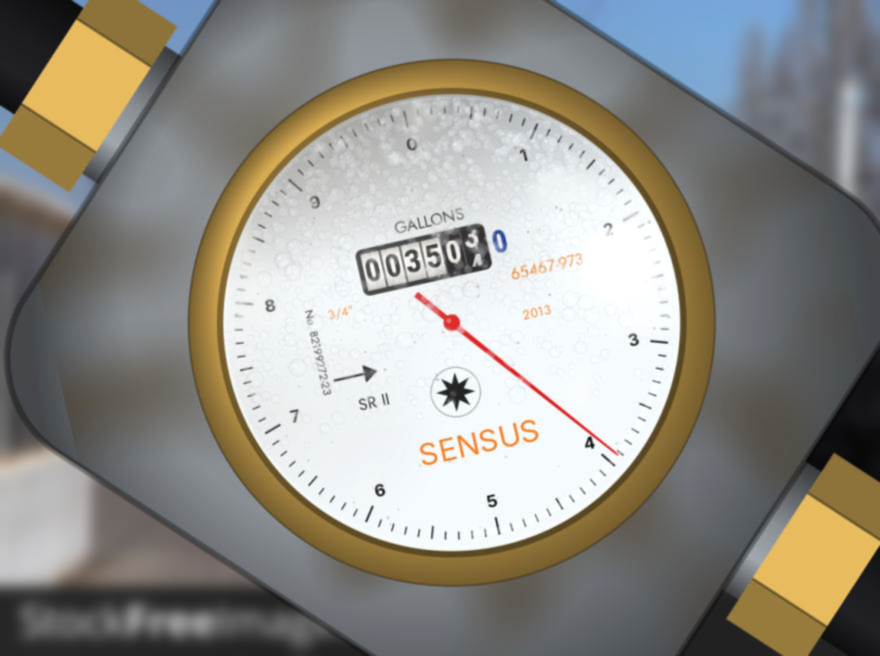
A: 35033.9,gal
